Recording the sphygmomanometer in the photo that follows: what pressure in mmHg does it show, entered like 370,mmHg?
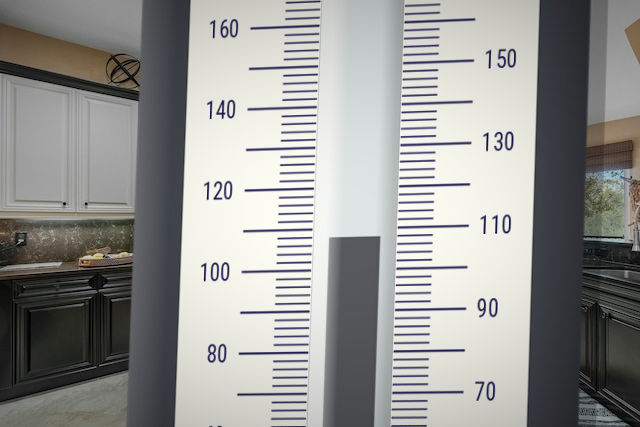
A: 108,mmHg
